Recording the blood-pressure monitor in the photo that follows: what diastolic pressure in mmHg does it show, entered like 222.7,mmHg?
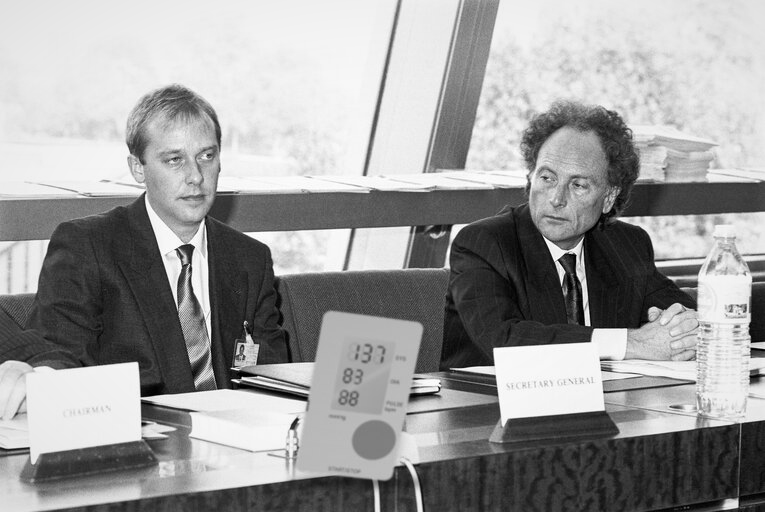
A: 83,mmHg
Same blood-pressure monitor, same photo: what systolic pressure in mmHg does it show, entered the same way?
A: 137,mmHg
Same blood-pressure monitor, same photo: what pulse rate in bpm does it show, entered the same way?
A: 88,bpm
